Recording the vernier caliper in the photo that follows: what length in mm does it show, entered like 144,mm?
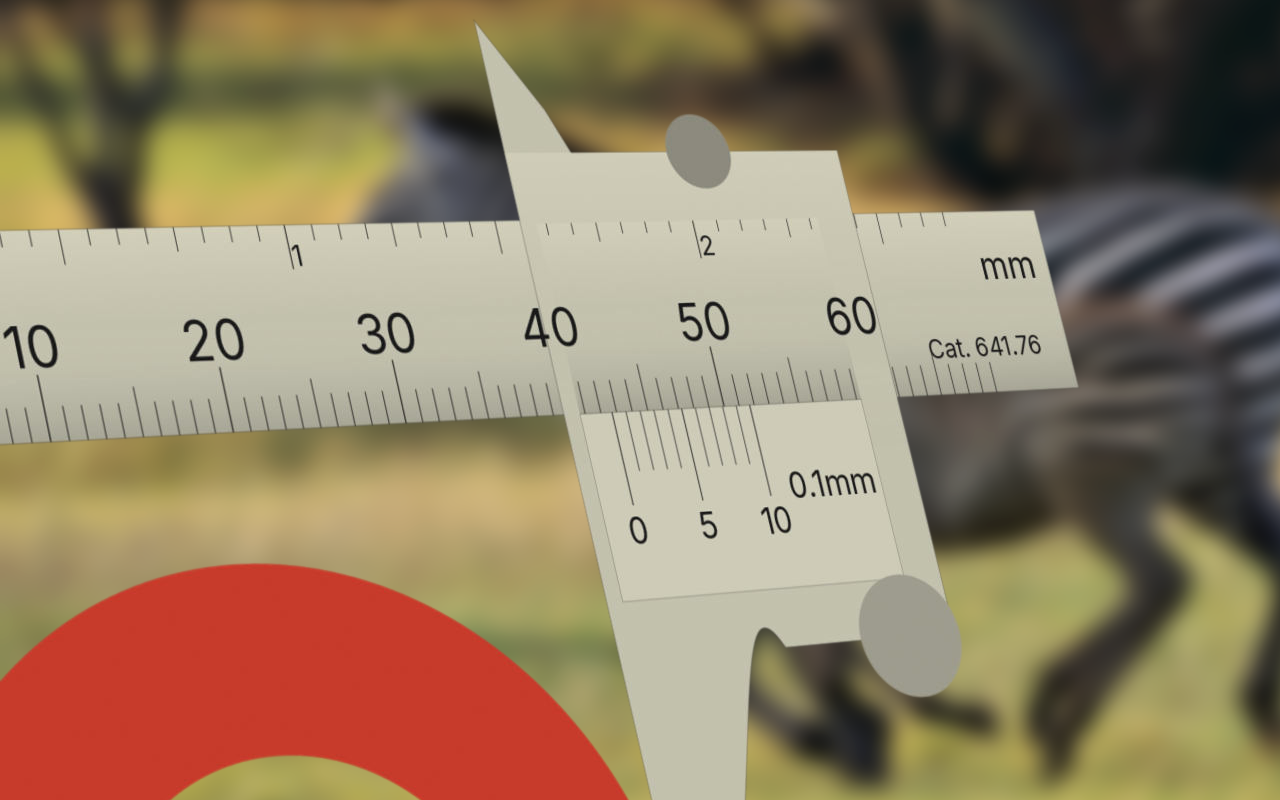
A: 42.7,mm
